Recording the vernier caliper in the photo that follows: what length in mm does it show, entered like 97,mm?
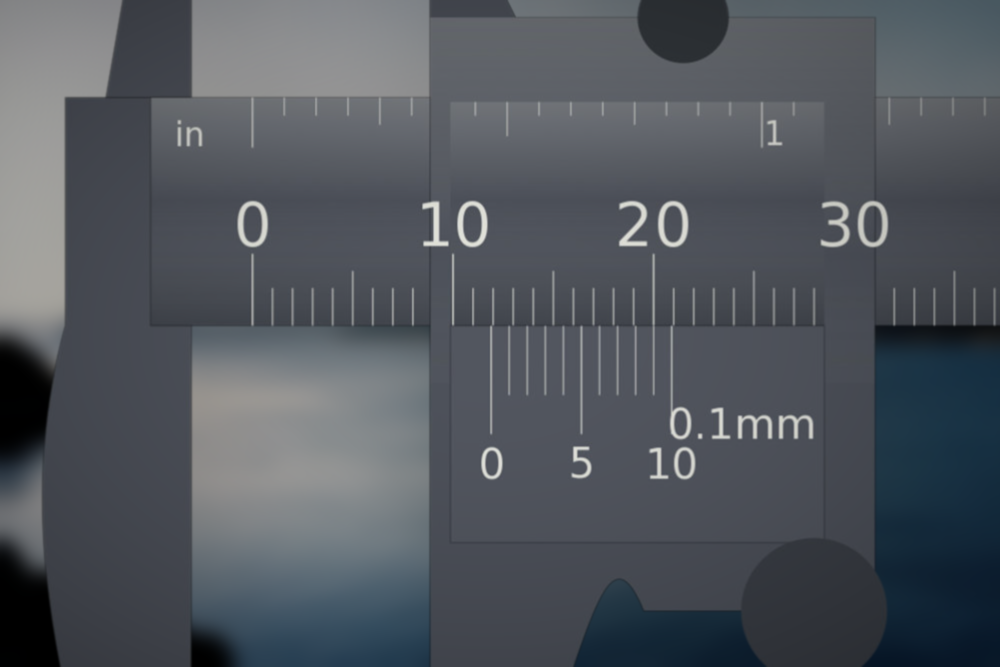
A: 11.9,mm
